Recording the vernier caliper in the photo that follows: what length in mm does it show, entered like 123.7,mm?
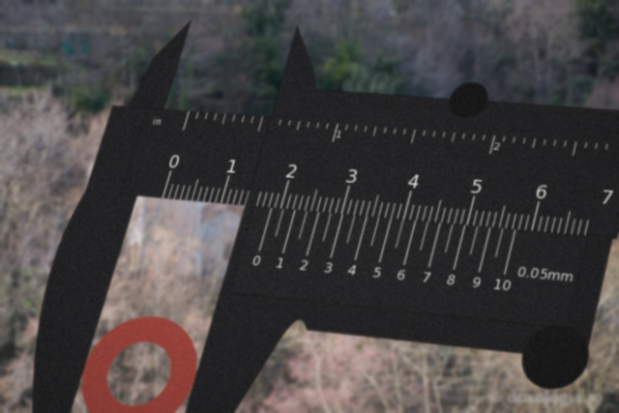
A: 18.5,mm
